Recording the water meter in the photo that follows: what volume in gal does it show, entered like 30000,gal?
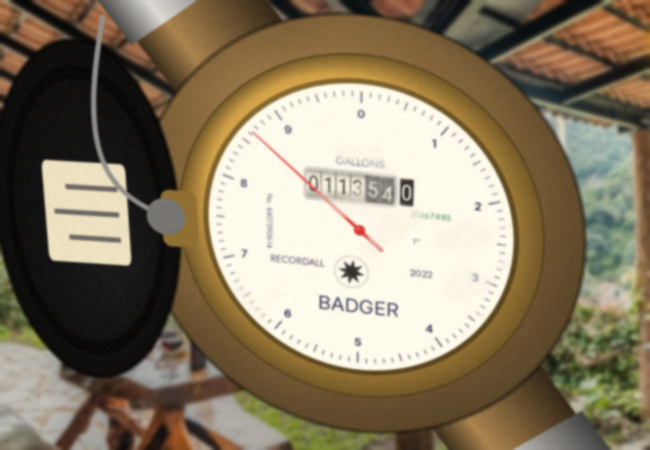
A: 113538.6,gal
